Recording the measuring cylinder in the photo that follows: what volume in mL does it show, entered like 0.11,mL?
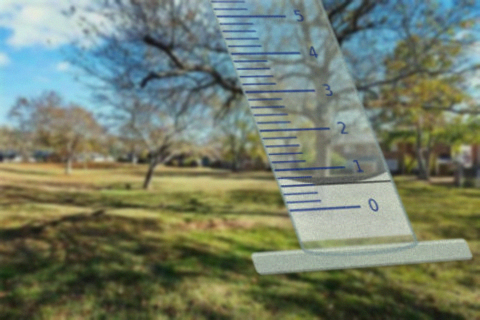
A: 0.6,mL
